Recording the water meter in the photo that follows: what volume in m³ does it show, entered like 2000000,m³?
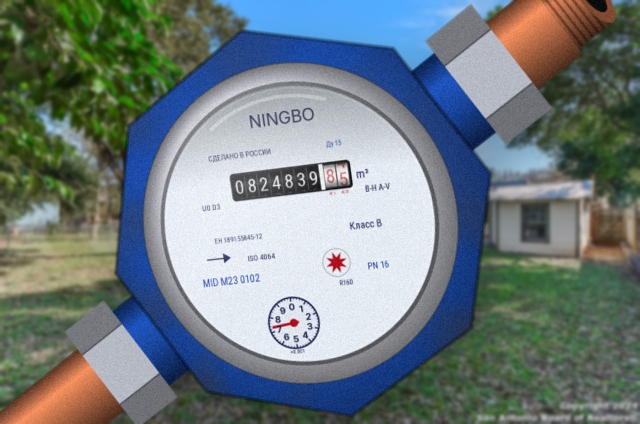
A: 824839.847,m³
